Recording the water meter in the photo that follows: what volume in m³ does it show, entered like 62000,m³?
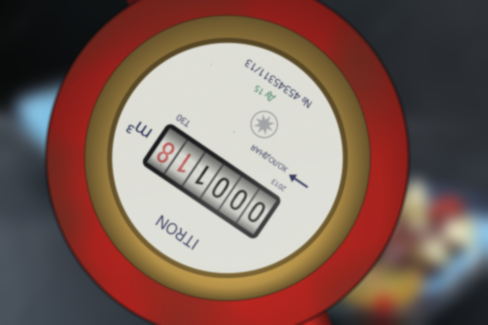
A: 1.18,m³
